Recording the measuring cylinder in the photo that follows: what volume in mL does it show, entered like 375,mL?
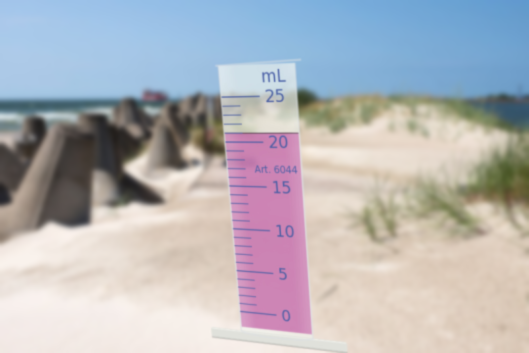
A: 21,mL
